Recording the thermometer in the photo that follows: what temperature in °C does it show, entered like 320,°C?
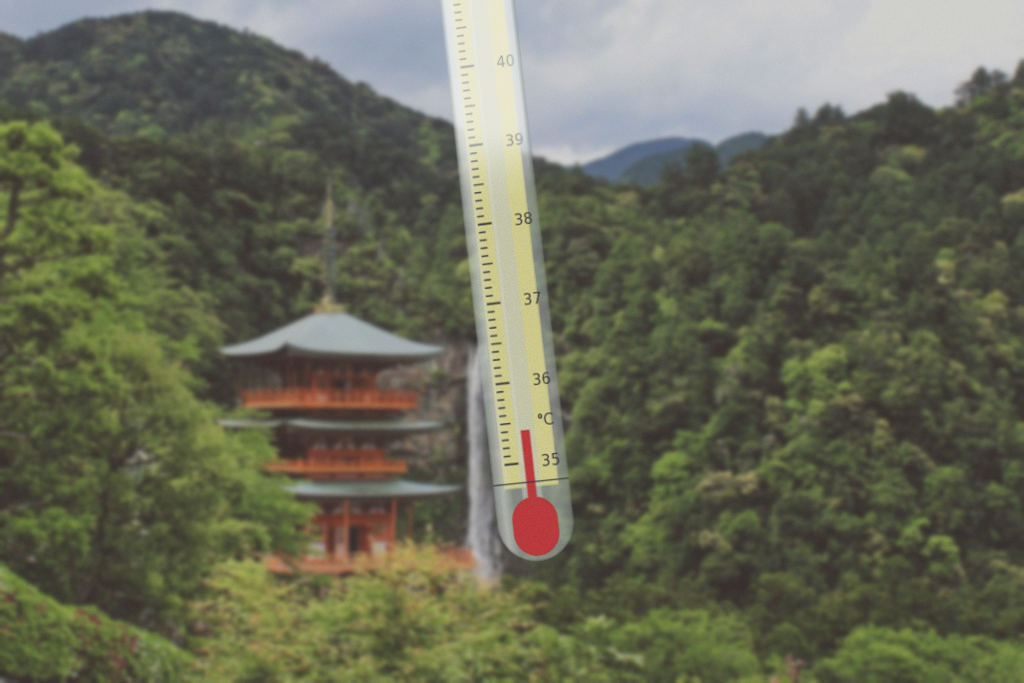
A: 35.4,°C
